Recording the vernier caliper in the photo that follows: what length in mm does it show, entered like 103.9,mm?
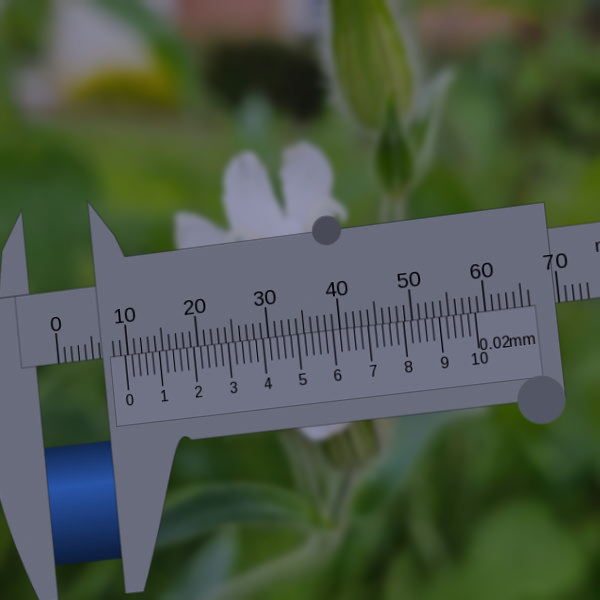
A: 9.6,mm
